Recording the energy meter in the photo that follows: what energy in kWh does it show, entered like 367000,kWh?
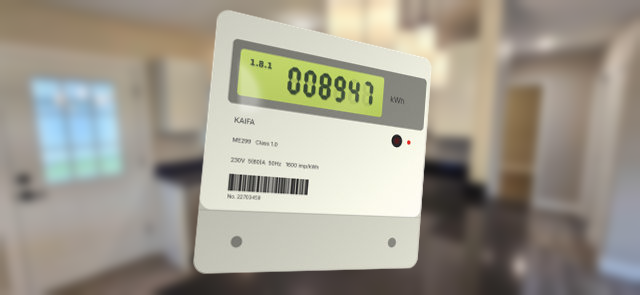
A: 8947,kWh
